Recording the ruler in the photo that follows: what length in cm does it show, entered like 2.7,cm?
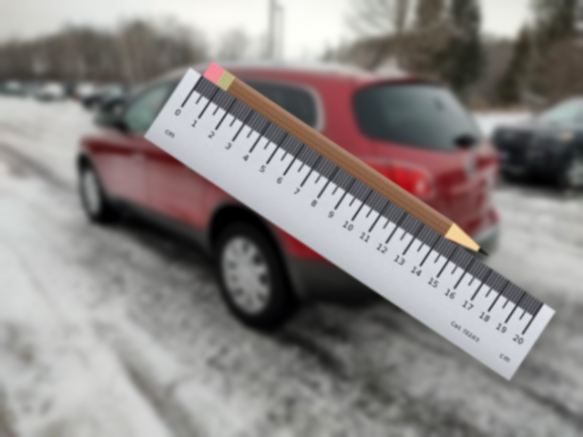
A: 16.5,cm
